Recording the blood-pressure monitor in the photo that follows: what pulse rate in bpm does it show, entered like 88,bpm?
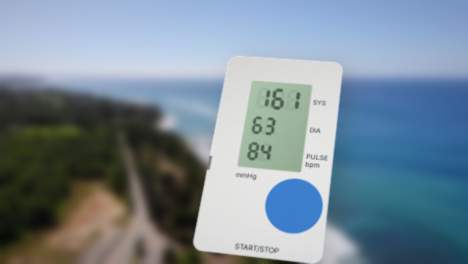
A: 84,bpm
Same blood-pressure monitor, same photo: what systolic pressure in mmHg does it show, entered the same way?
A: 161,mmHg
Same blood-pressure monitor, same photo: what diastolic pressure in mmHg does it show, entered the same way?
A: 63,mmHg
